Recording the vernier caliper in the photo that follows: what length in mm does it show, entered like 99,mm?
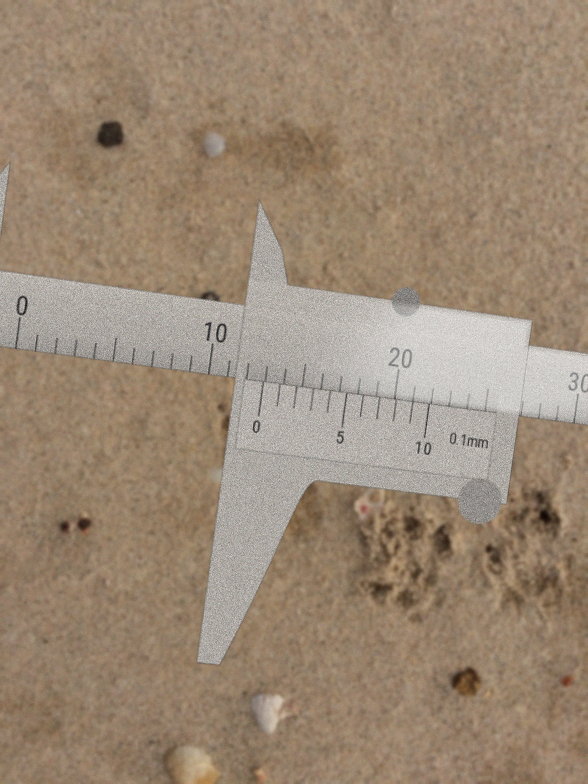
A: 12.9,mm
